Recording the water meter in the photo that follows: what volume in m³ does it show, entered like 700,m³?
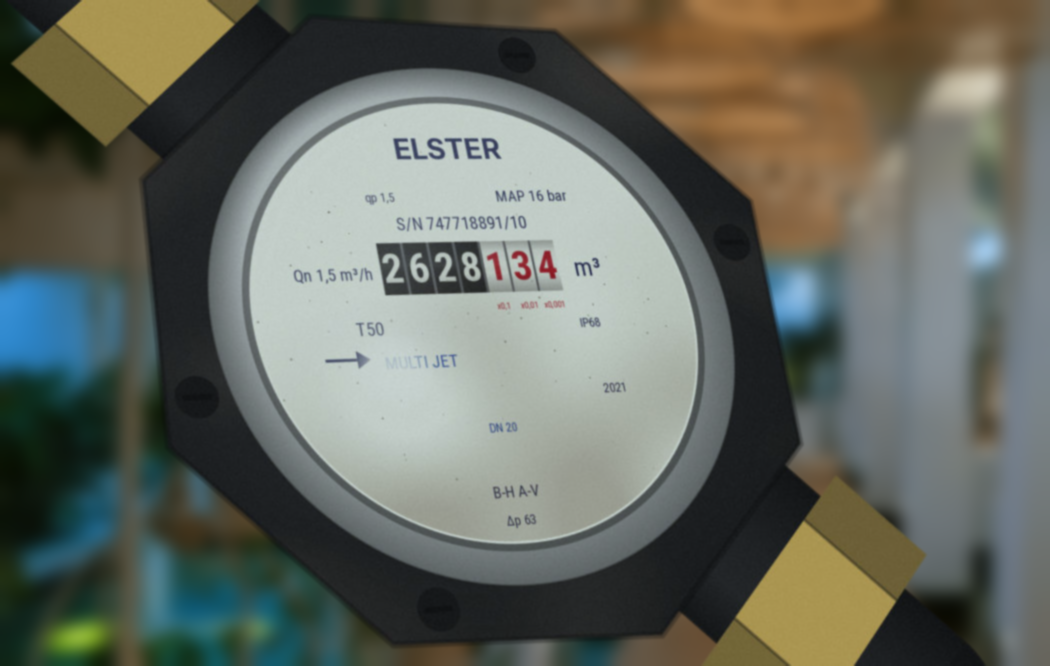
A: 2628.134,m³
